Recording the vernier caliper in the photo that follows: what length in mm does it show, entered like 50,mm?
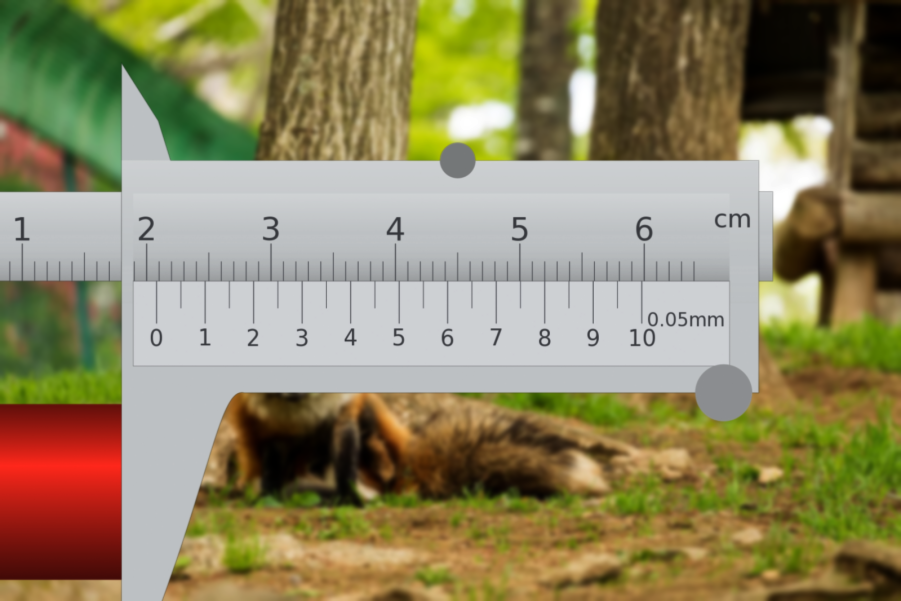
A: 20.8,mm
